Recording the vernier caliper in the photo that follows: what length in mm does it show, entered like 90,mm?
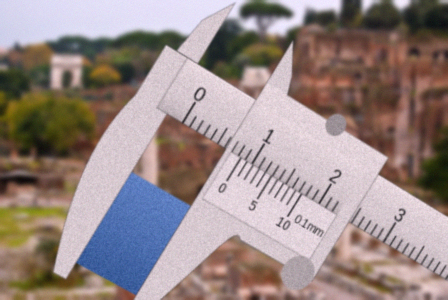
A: 8.4,mm
